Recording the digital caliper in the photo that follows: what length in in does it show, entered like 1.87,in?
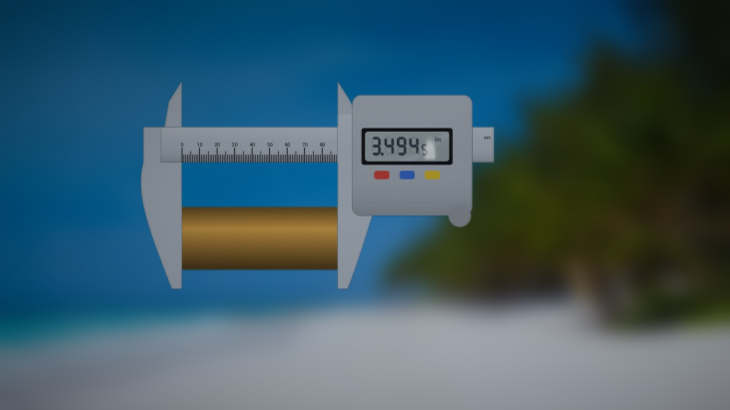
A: 3.4945,in
